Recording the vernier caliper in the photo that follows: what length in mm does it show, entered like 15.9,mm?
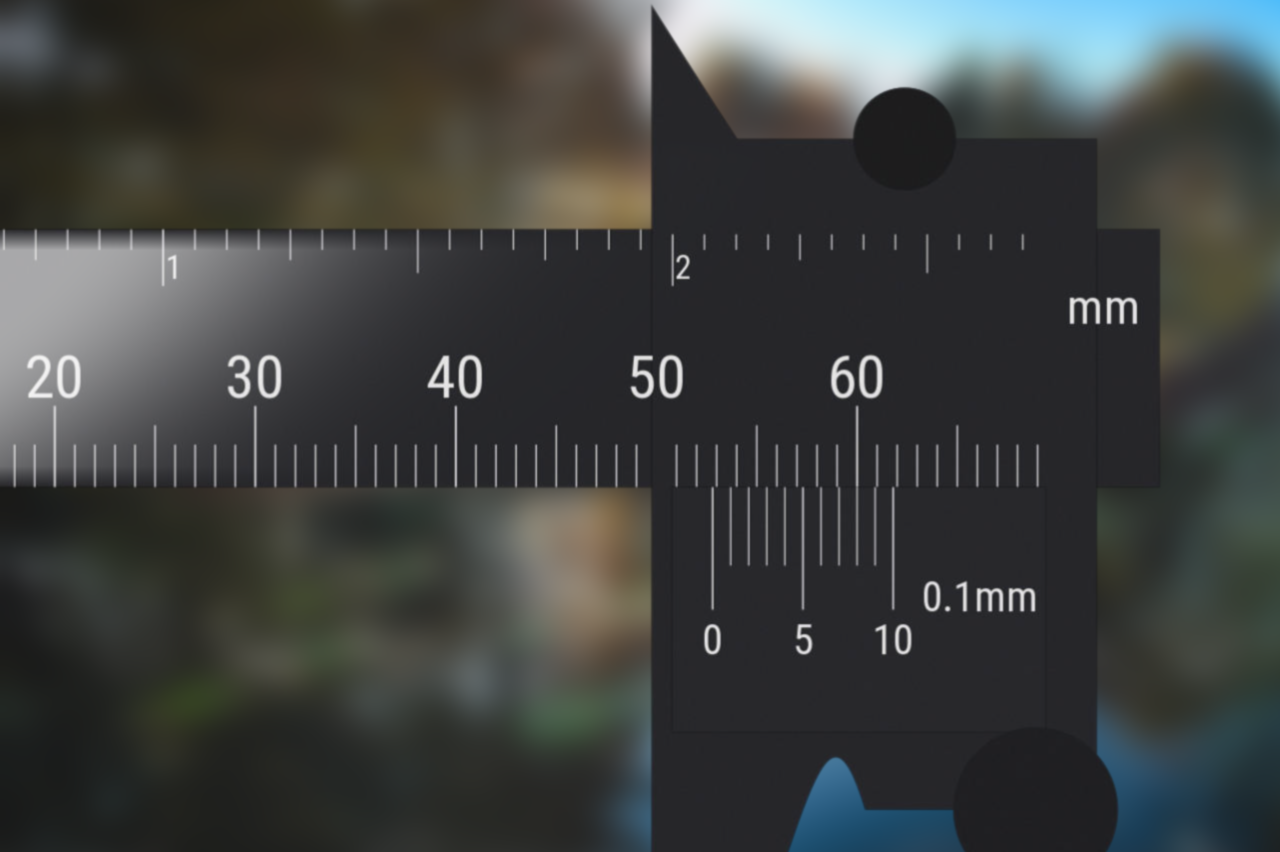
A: 52.8,mm
